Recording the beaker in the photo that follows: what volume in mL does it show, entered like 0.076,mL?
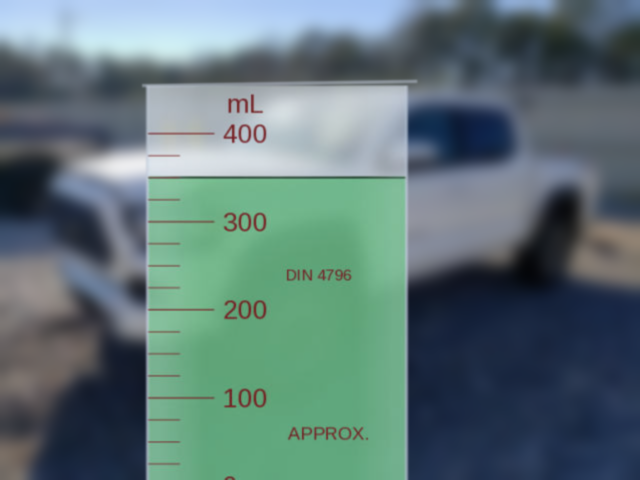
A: 350,mL
